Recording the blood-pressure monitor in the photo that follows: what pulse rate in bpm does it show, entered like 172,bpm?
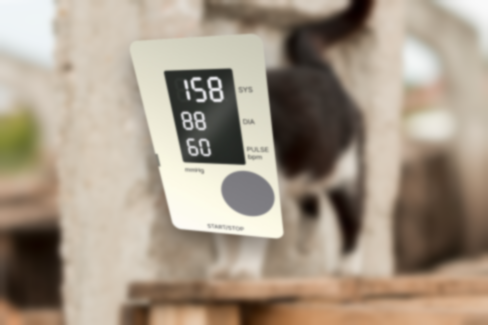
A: 60,bpm
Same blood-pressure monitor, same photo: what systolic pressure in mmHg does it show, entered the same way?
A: 158,mmHg
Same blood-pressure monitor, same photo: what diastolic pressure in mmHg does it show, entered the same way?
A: 88,mmHg
